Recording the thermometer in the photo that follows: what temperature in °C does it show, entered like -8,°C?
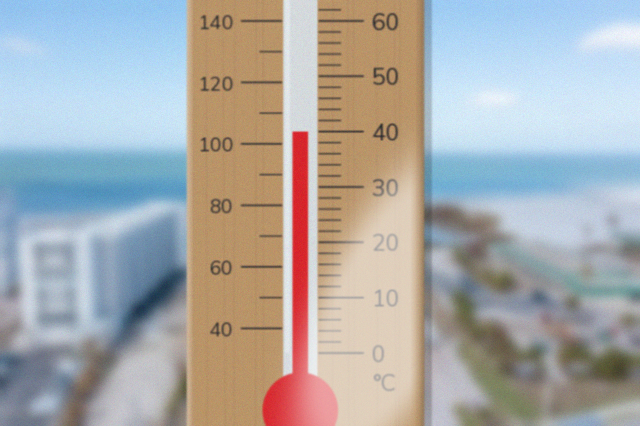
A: 40,°C
